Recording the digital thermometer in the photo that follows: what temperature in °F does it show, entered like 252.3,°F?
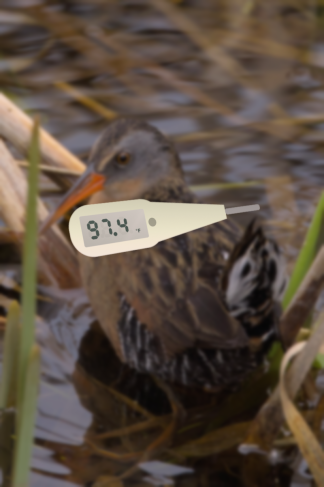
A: 97.4,°F
